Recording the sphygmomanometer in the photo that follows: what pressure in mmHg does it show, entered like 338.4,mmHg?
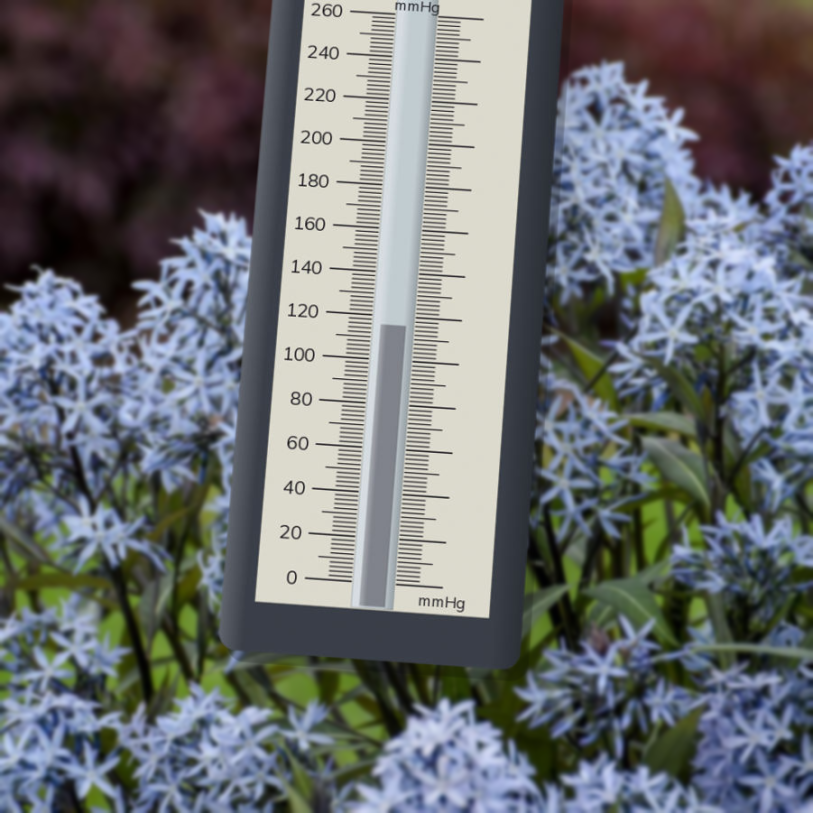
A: 116,mmHg
